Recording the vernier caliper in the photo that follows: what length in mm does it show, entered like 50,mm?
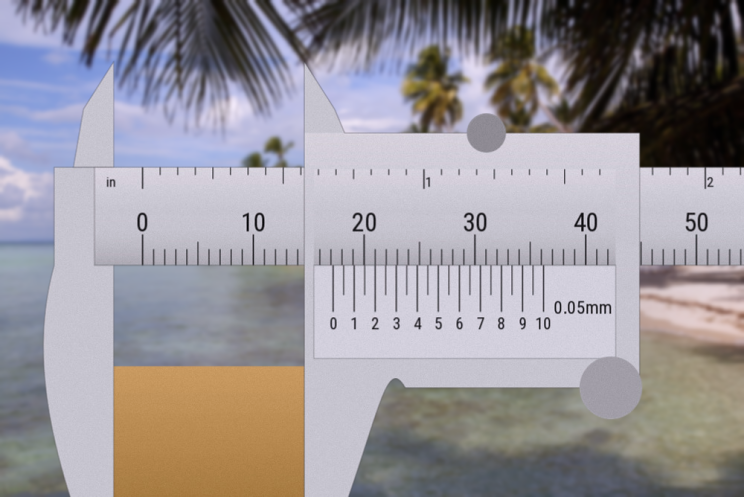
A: 17.2,mm
